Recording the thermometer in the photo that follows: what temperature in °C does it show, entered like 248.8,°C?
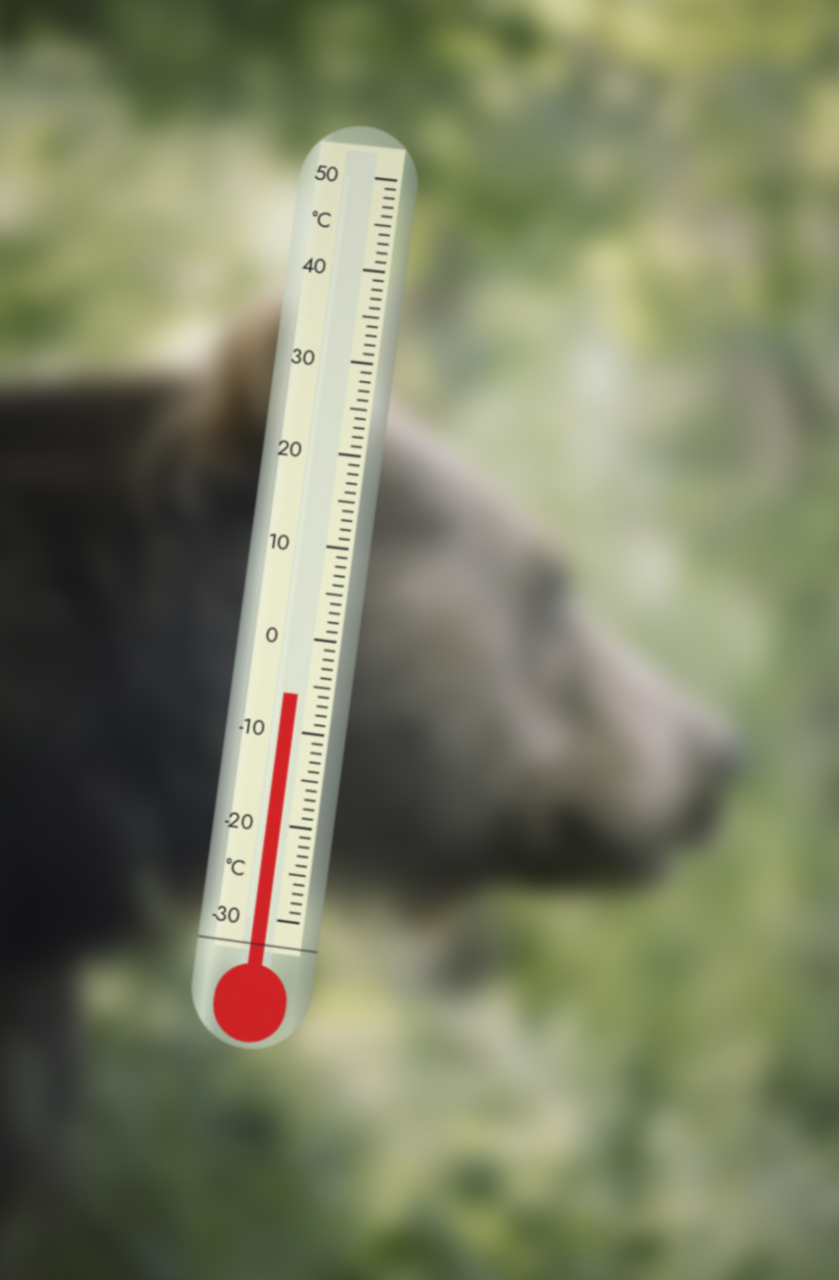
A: -6,°C
